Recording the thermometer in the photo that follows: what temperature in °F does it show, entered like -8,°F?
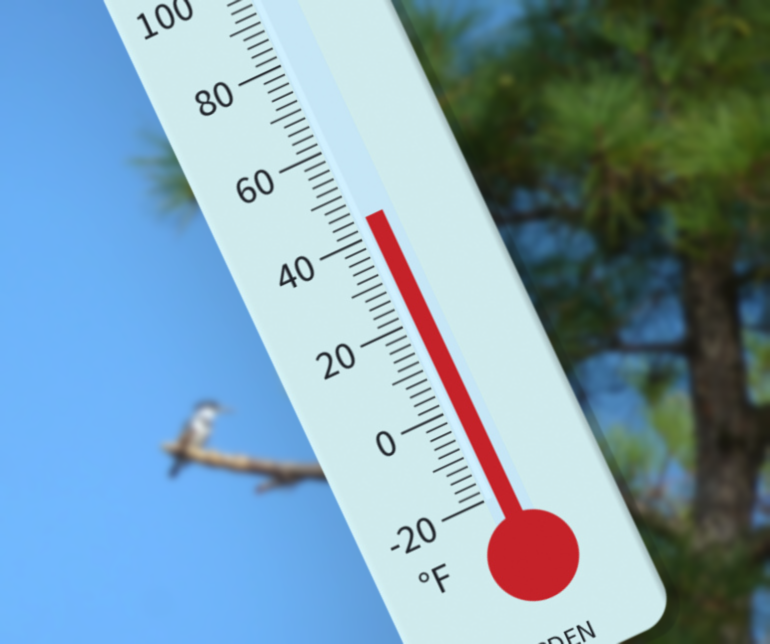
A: 44,°F
